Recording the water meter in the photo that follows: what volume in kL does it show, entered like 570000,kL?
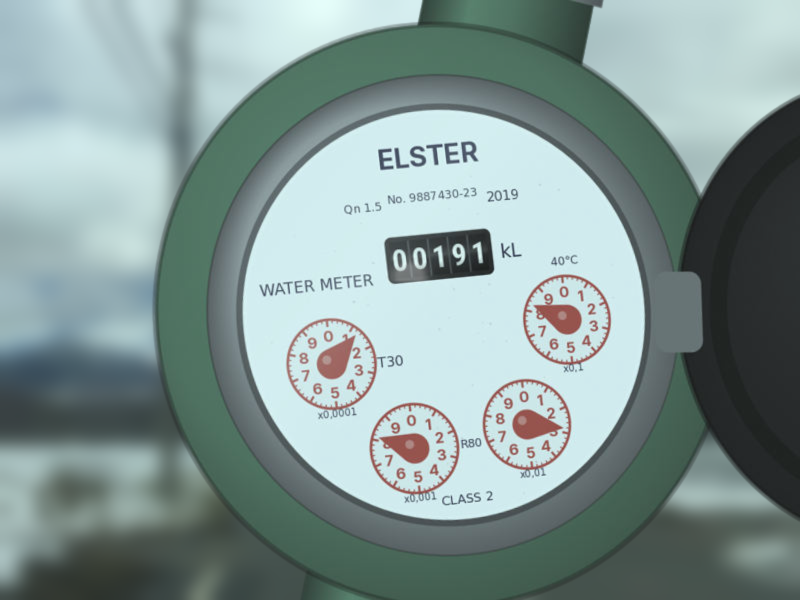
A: 191.8281,kL
